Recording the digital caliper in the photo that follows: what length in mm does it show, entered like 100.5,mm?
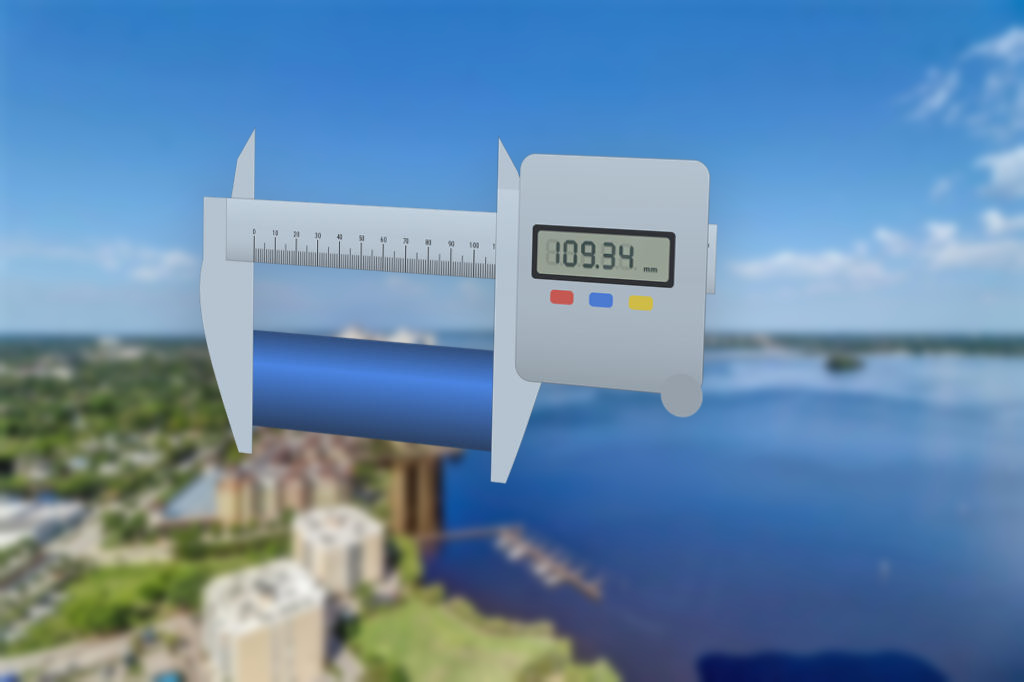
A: 109.34,mm
